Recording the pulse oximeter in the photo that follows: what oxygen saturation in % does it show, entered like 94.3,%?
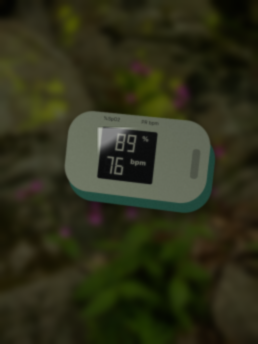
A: 89,%
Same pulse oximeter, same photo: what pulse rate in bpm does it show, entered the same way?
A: 76,bpm
